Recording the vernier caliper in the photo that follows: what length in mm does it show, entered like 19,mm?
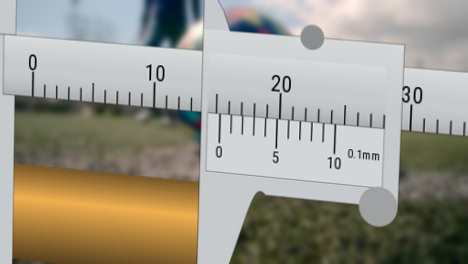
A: 15.3,mm
